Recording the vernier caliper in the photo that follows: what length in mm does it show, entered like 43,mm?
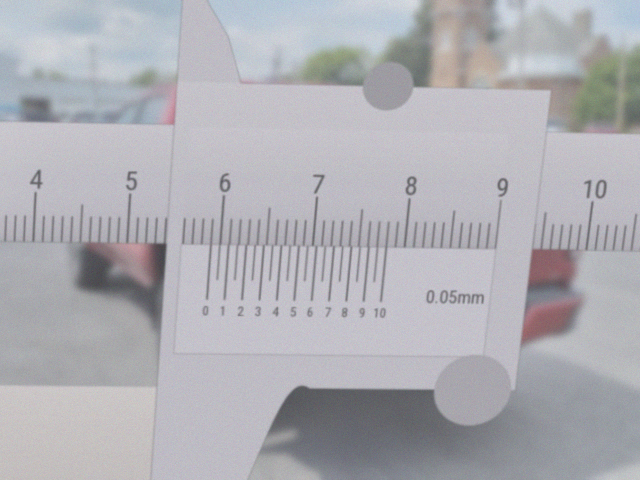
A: 59.0,mm
